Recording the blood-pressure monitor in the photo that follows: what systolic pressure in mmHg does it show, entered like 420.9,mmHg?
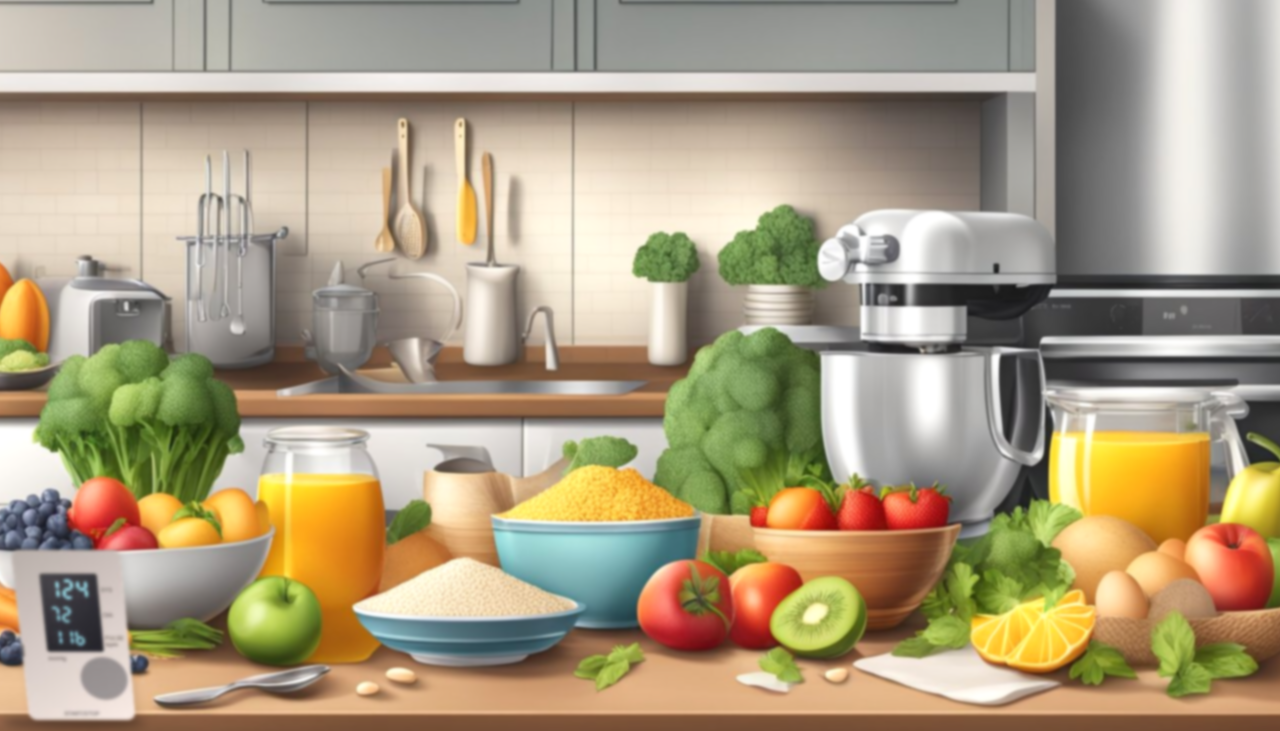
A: 124,mmHg
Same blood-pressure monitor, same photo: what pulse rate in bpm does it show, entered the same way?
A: 116,bpm
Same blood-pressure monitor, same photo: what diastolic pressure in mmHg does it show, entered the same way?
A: 72,mmHg
